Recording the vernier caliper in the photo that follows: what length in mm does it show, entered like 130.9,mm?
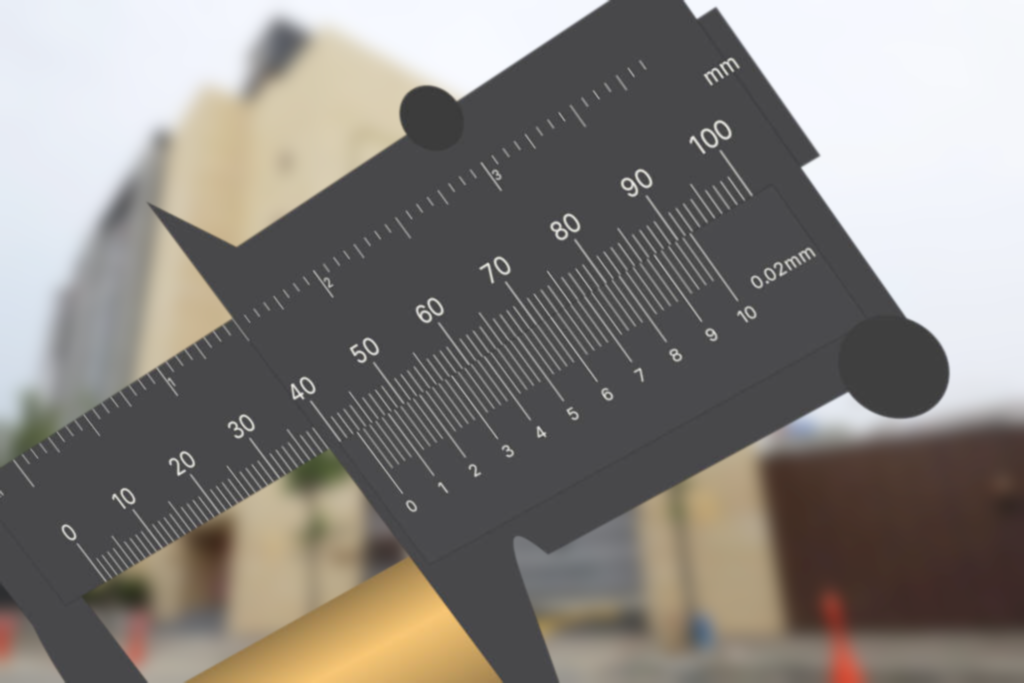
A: 42.6,mm
